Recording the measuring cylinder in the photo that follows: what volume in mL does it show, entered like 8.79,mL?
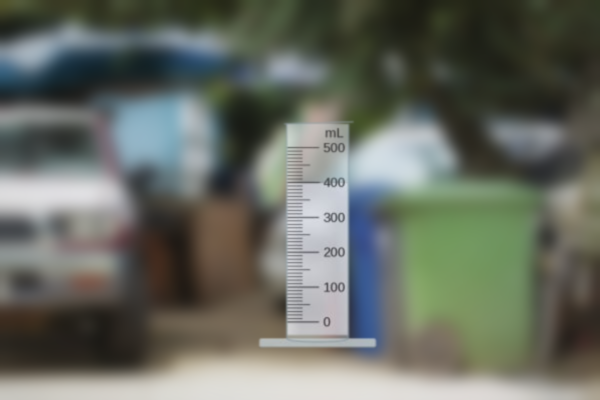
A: 400,mL
